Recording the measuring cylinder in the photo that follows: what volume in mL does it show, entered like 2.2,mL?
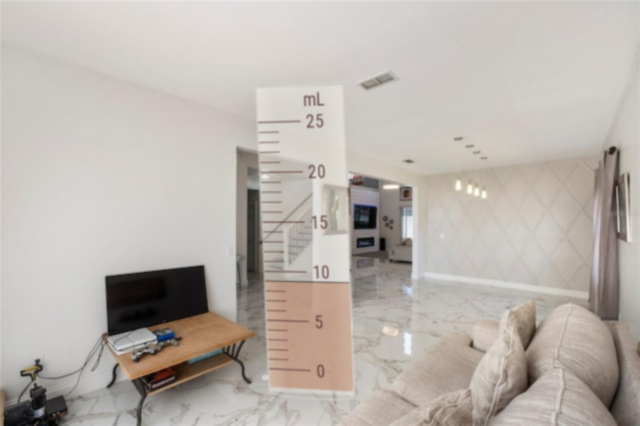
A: 9,mL
